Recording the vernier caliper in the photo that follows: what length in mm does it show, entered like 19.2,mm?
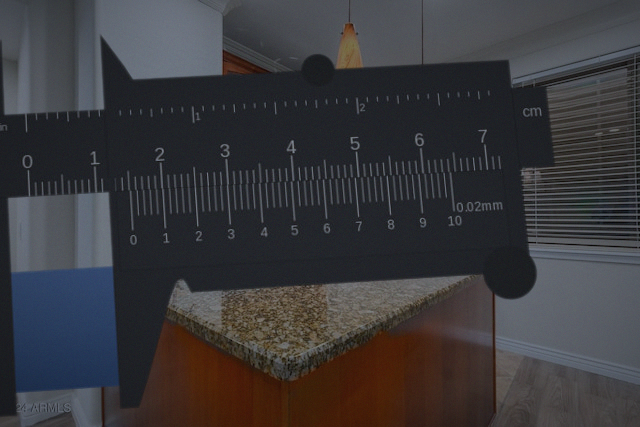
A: 15.2,mm
